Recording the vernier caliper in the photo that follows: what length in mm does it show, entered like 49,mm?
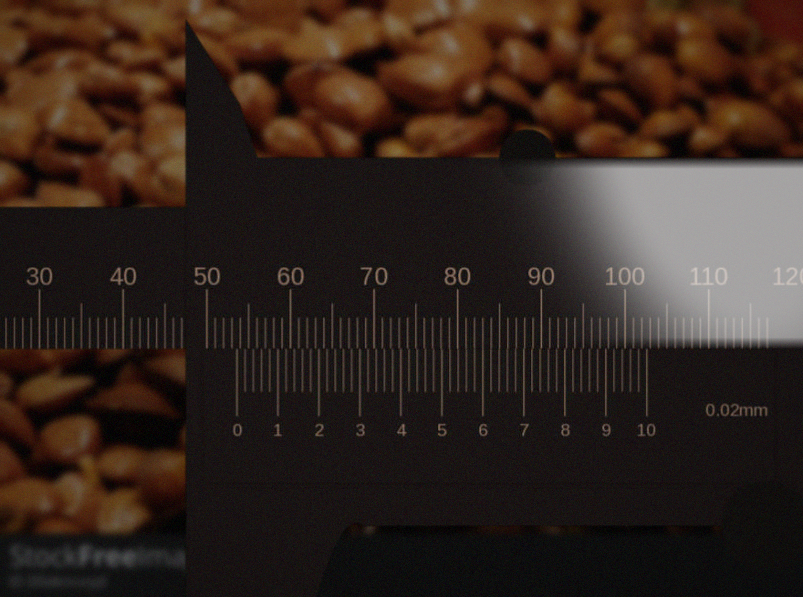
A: 53.6,mm
